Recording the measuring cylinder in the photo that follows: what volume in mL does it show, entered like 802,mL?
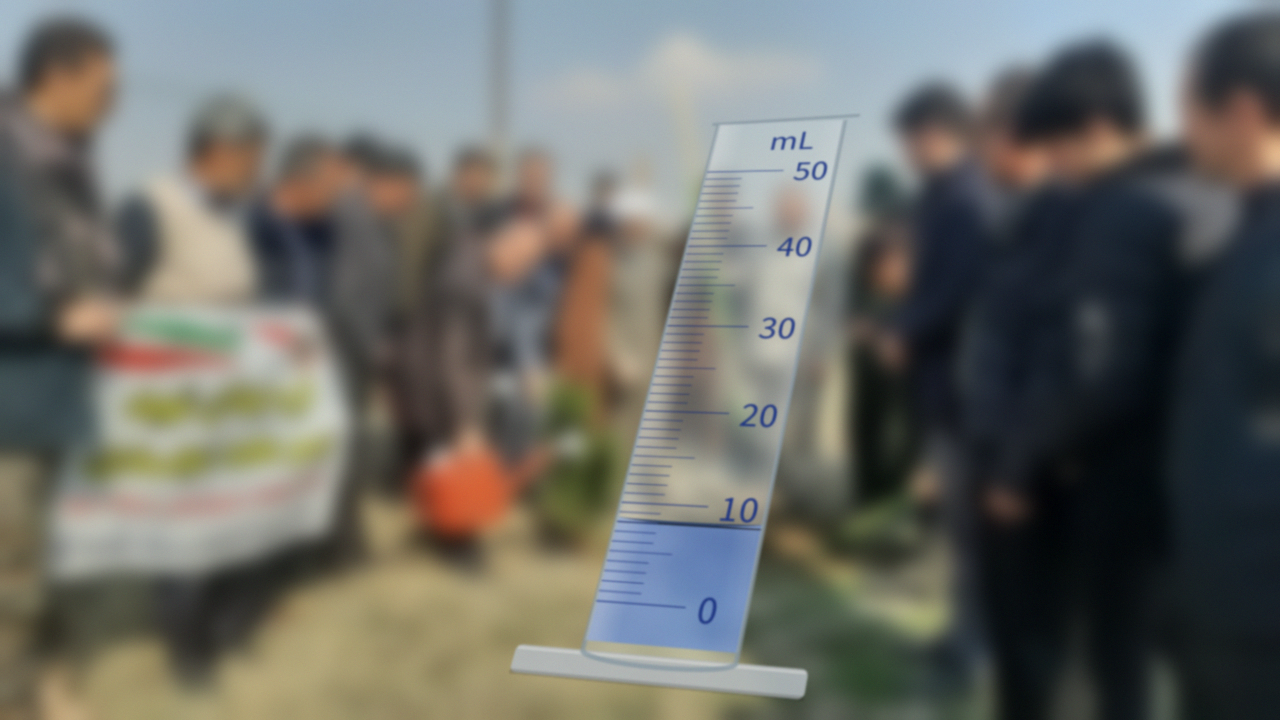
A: 8,mL
